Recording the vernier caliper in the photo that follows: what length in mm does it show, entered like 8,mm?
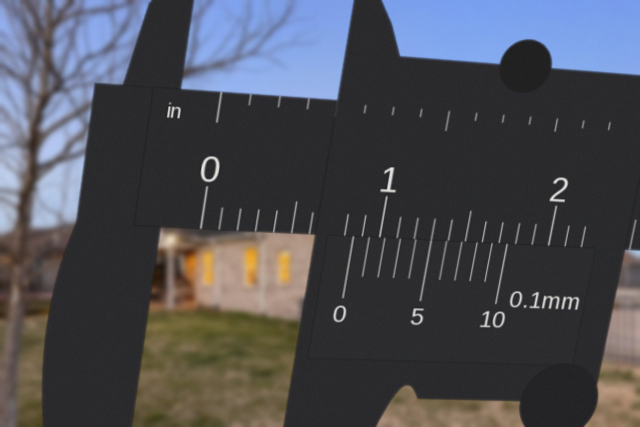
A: 8.5,mm
